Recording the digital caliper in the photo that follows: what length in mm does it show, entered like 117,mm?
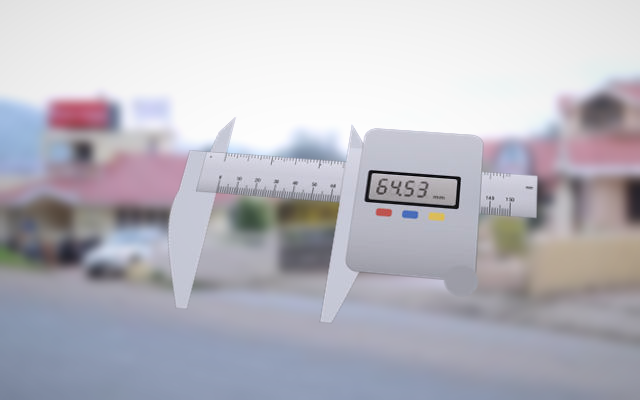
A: 64.53,mm
